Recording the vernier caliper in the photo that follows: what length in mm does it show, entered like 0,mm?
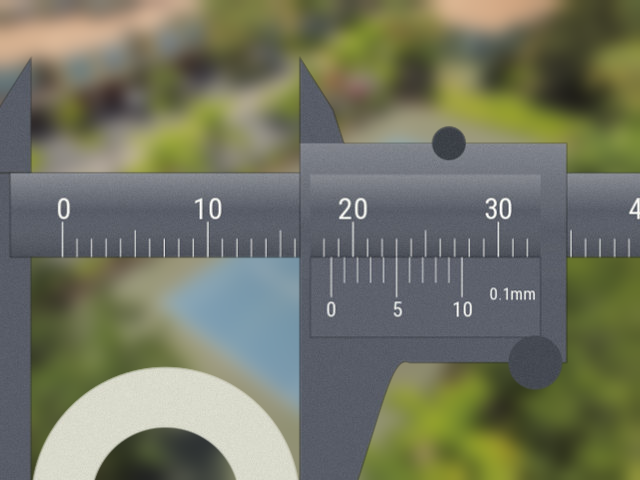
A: 18.5,mm
